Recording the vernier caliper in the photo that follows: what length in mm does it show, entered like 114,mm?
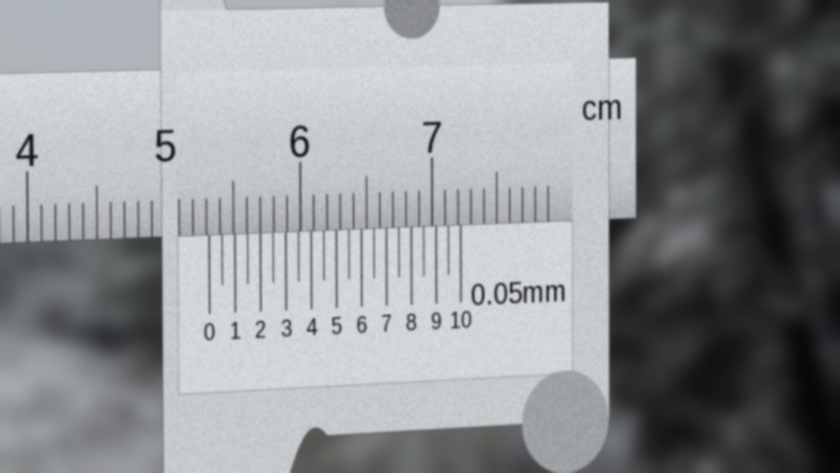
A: 53.2,mm
